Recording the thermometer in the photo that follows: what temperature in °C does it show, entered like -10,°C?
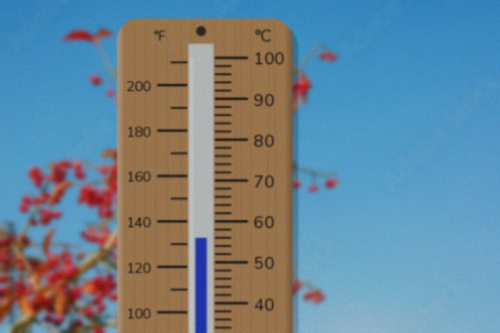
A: 56,°C
